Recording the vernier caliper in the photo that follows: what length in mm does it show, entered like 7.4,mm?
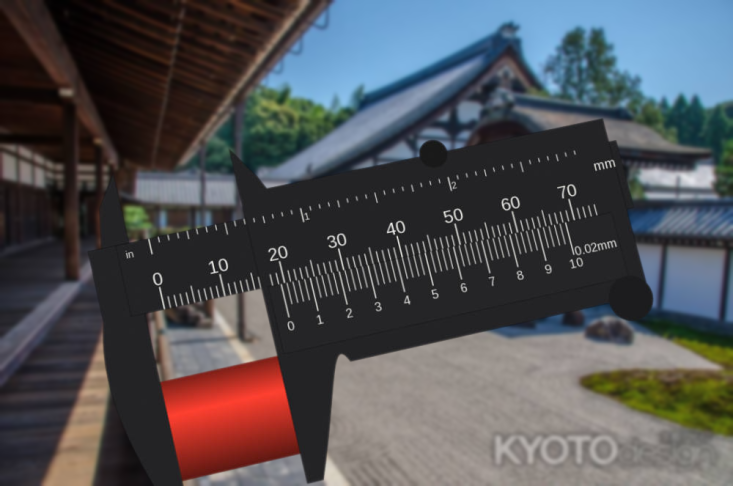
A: 19.4,mm
